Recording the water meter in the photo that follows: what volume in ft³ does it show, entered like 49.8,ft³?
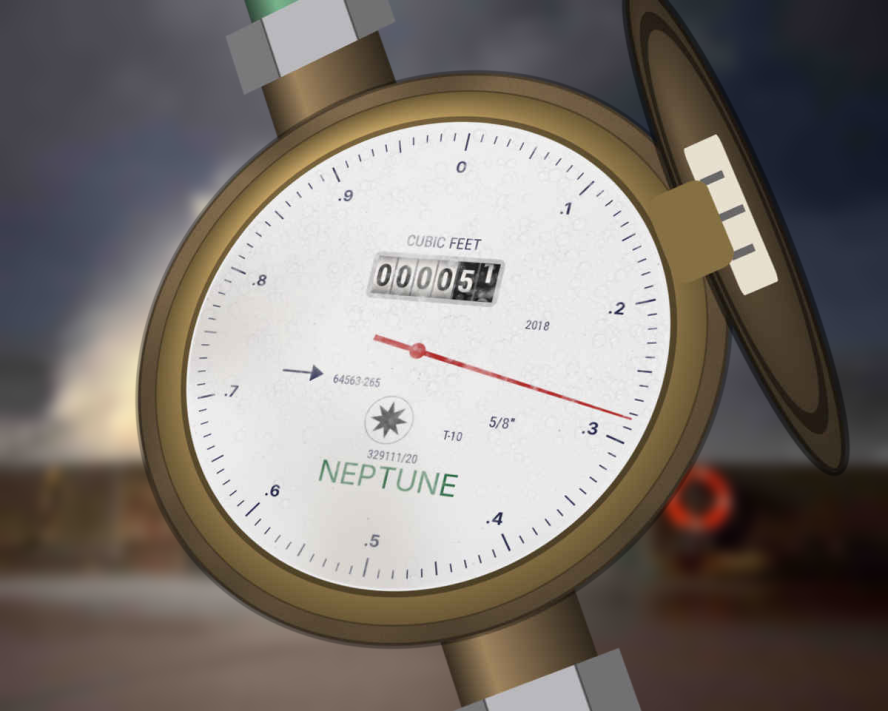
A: 51.28,ft³
